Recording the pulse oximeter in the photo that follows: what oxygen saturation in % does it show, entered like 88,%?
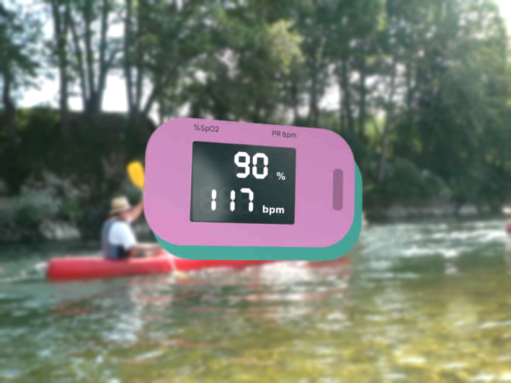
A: 90,%
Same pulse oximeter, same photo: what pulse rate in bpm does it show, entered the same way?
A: 117,bpm
